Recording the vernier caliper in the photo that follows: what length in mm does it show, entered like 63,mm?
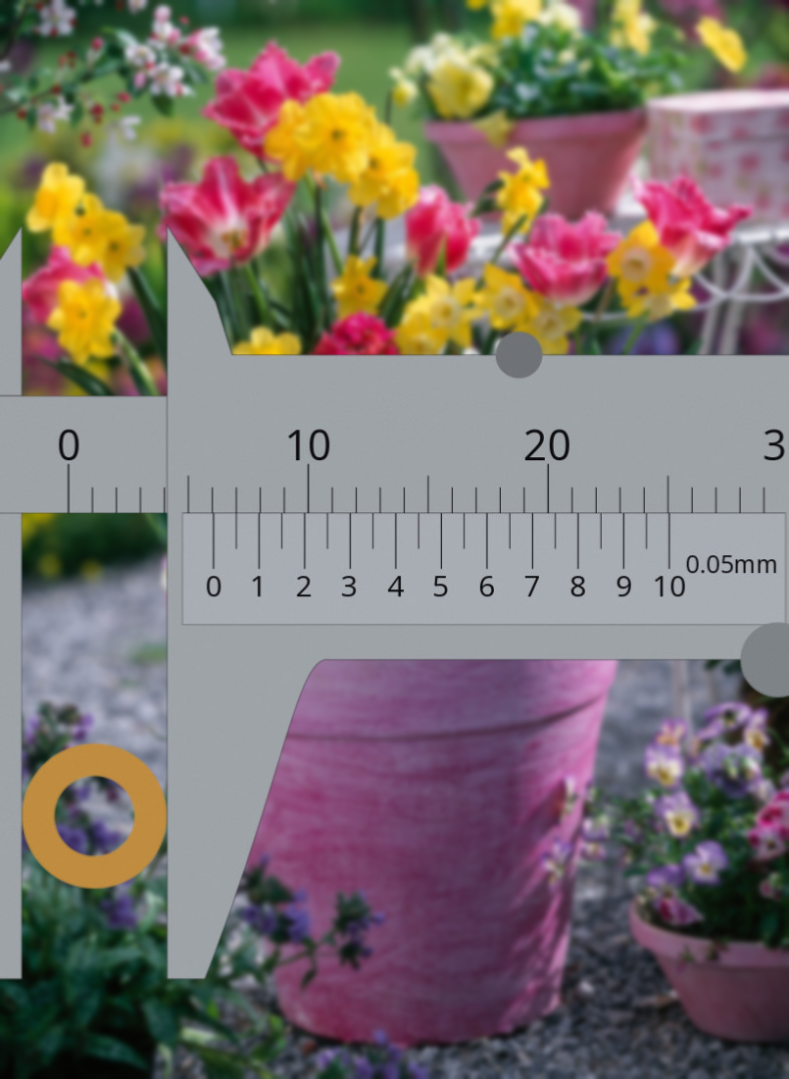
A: 6.05,mm
